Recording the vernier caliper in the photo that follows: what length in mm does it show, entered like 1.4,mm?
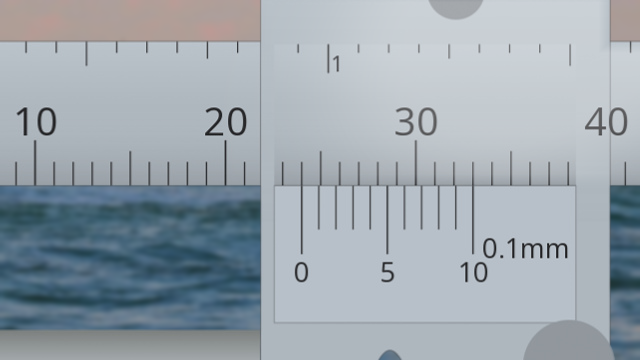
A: 24.0,mm
